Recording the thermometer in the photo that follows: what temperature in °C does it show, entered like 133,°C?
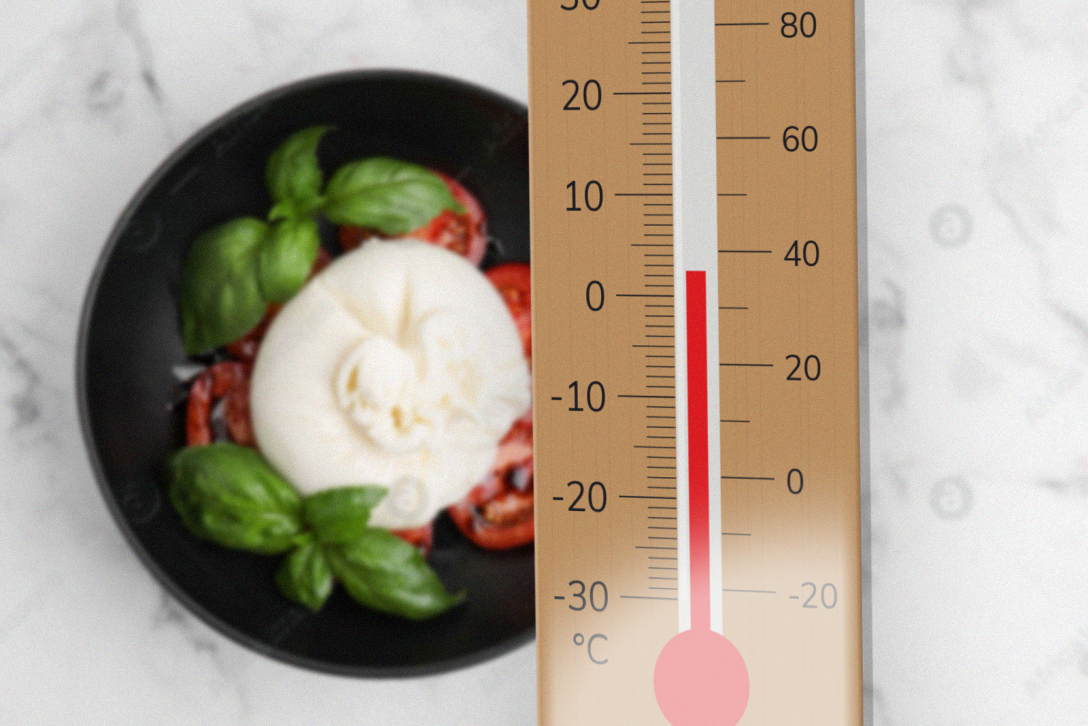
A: 2.5,°C
